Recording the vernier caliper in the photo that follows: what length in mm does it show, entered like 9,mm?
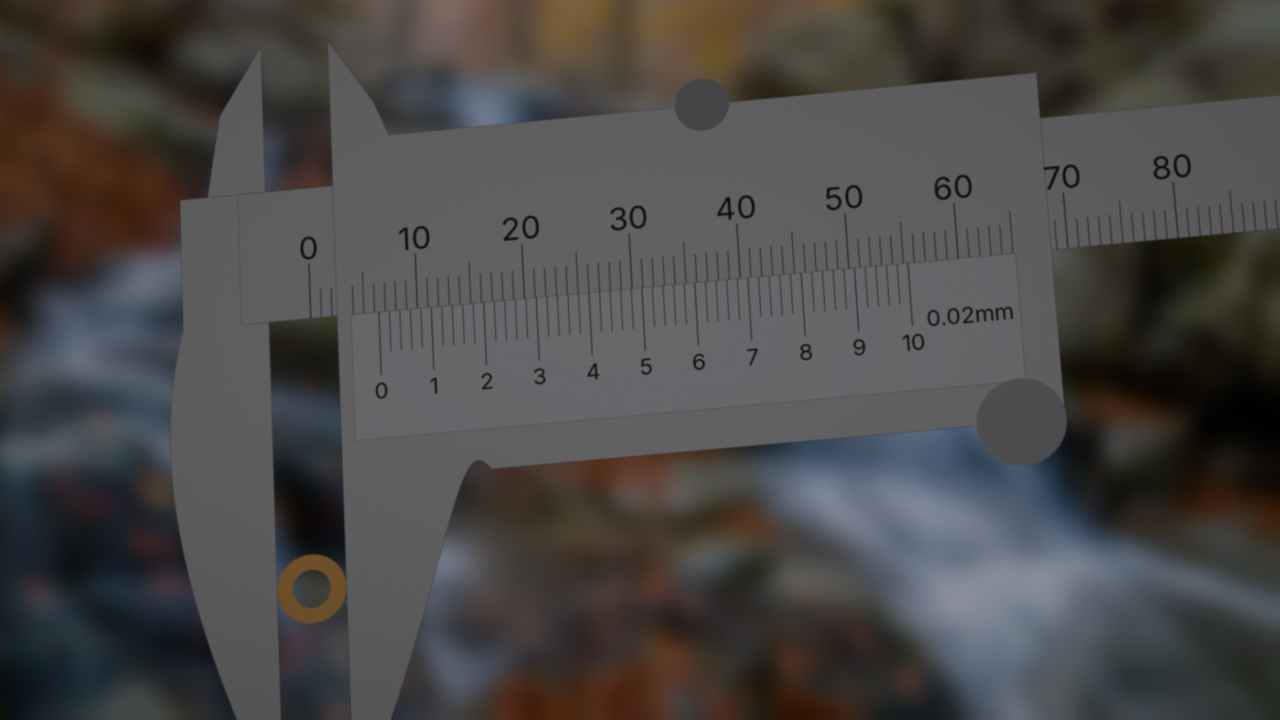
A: 6.4,mm
